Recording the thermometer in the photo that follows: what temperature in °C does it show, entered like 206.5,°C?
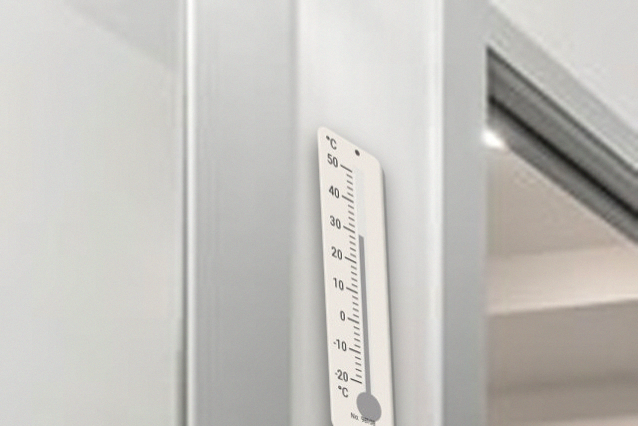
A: 30,°C
